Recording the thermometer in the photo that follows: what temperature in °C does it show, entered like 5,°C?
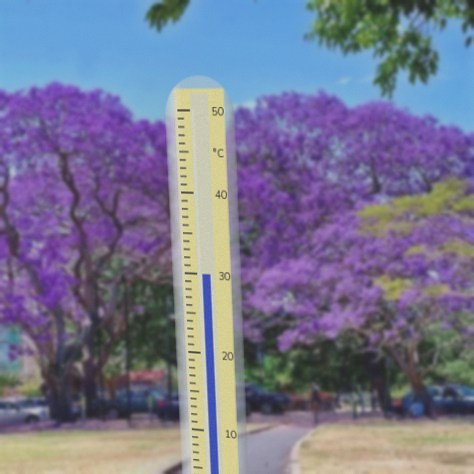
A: 30,°C
